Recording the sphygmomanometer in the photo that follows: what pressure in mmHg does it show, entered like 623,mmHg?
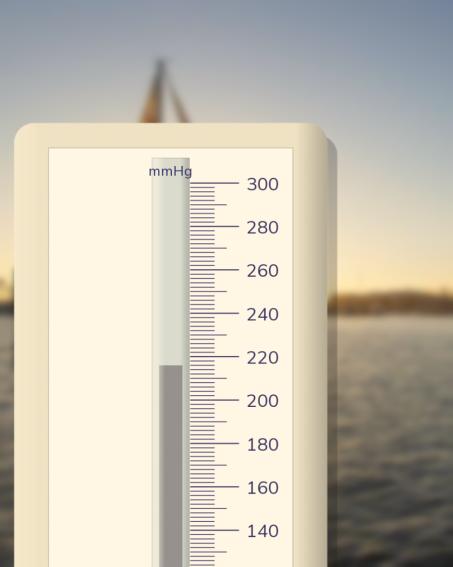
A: 216,mmHg
